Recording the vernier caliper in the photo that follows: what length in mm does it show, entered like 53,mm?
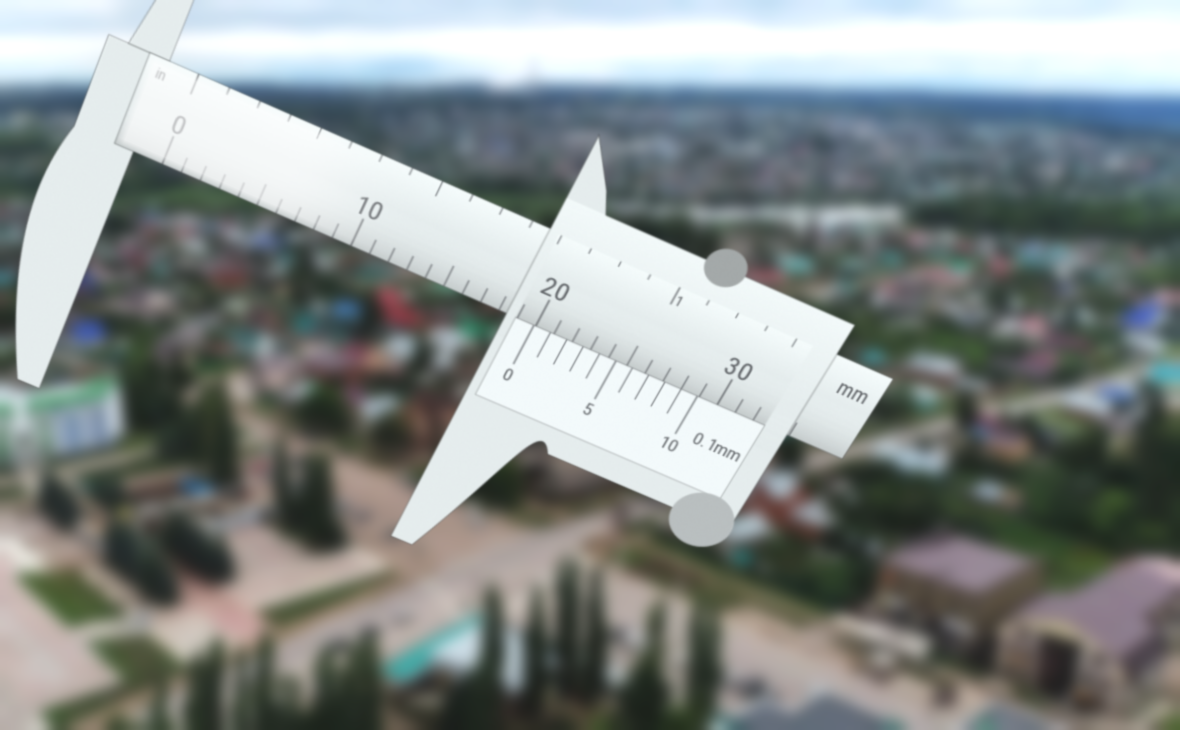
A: 19.9,mm
